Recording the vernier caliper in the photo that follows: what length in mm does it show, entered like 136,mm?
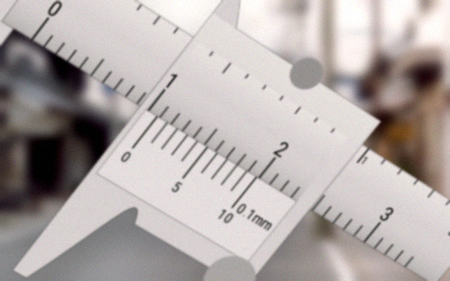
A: 10.8,mm
